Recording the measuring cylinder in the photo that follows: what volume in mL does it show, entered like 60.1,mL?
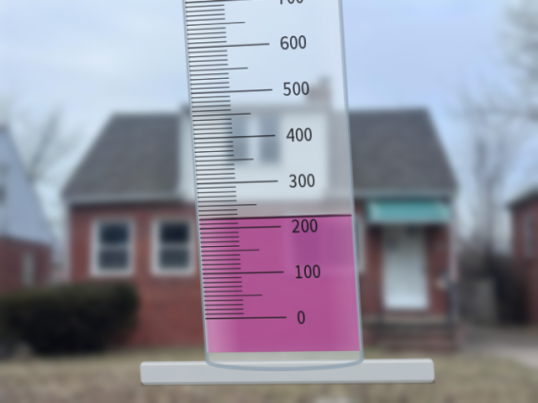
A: 220,mL
